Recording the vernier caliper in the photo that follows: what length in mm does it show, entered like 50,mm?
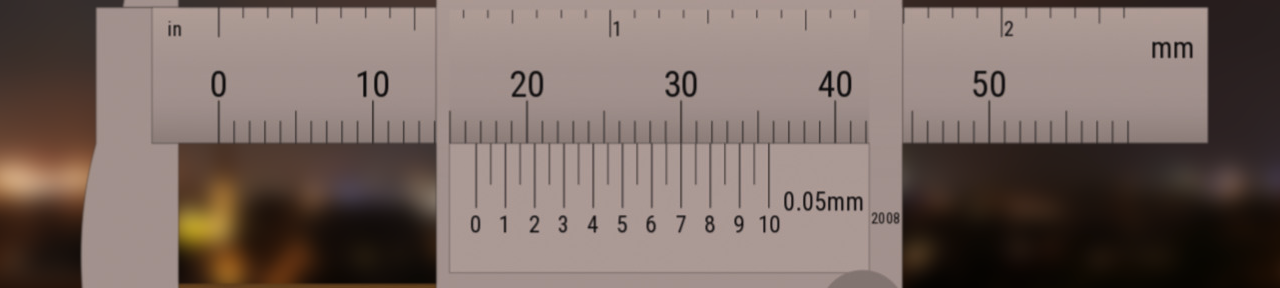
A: 16.7,mm
